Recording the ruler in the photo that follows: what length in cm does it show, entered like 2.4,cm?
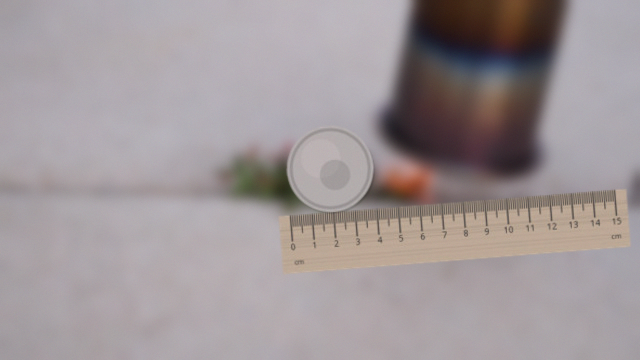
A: 4,cm
